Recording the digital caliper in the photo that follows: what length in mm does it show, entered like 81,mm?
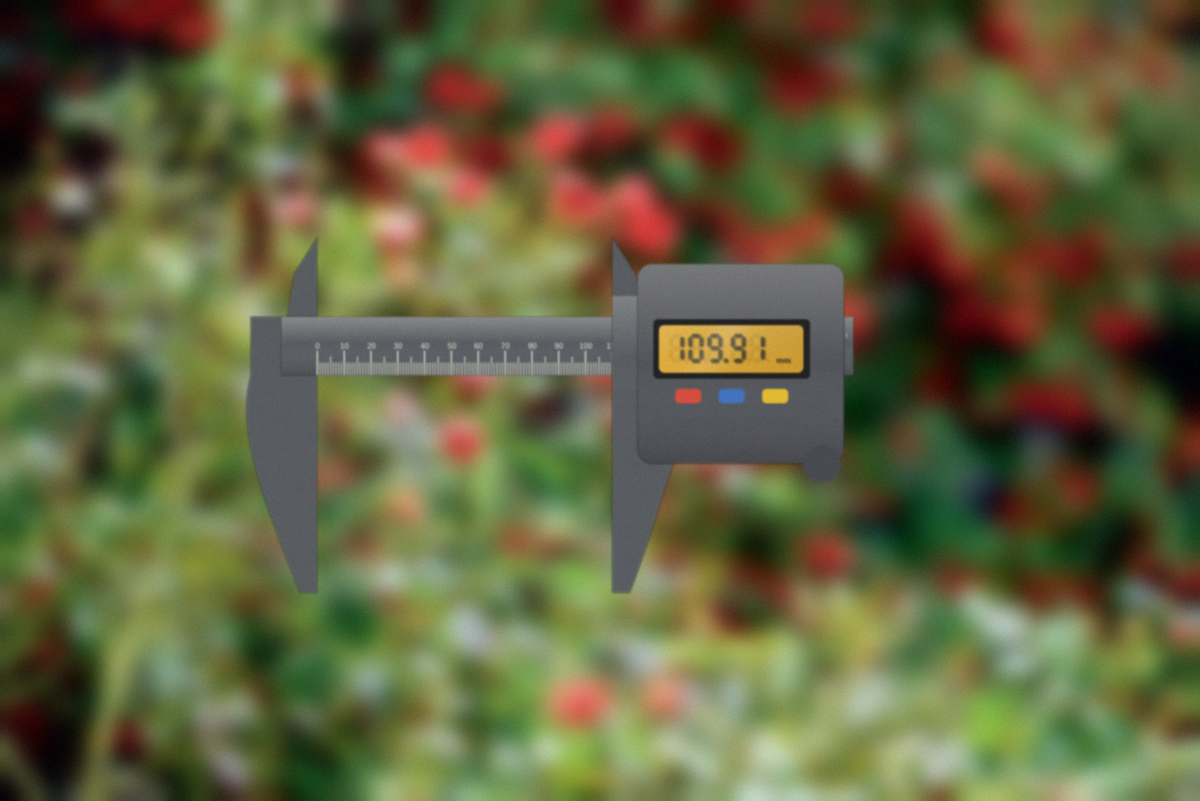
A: 109.91,mm
